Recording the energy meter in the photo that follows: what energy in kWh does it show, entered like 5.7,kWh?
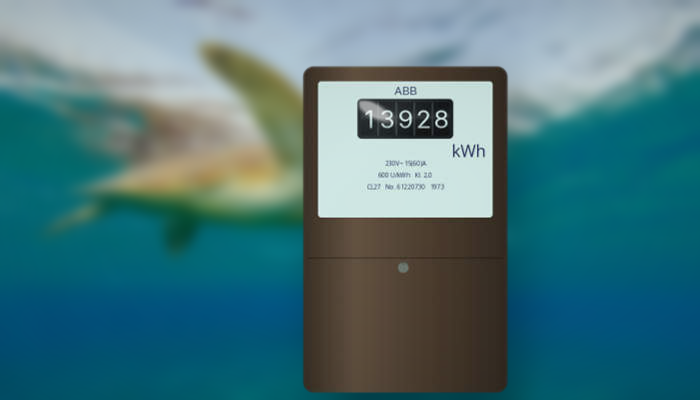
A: 13928,kWh
